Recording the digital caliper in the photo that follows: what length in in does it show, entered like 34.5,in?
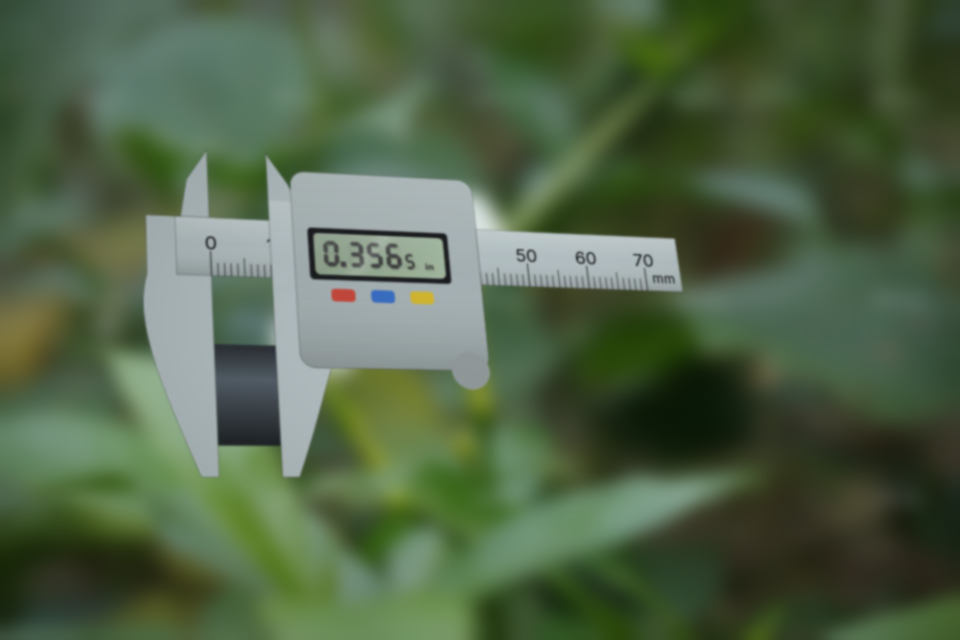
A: 0.3565,in
